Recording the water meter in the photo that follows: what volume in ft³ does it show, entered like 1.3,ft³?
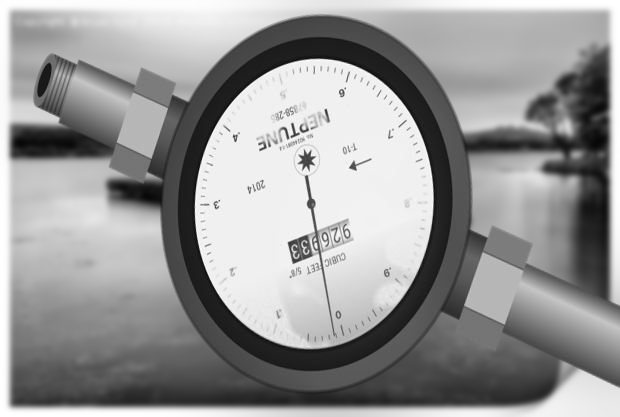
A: 926933.01,ft³
